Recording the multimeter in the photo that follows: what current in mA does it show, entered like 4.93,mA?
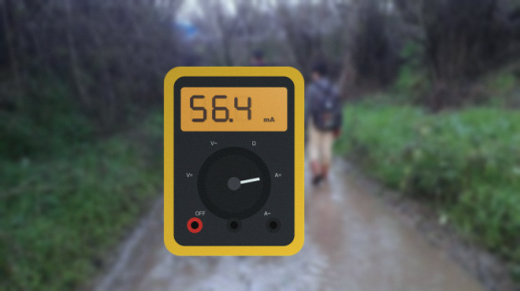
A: 56.4,mA
